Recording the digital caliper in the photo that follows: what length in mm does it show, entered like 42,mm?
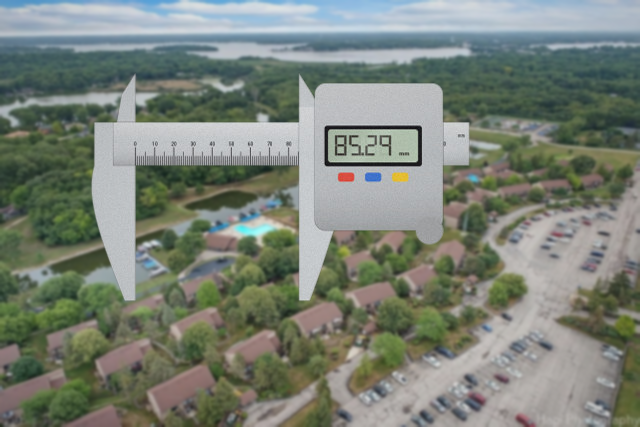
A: 85.29,mm
